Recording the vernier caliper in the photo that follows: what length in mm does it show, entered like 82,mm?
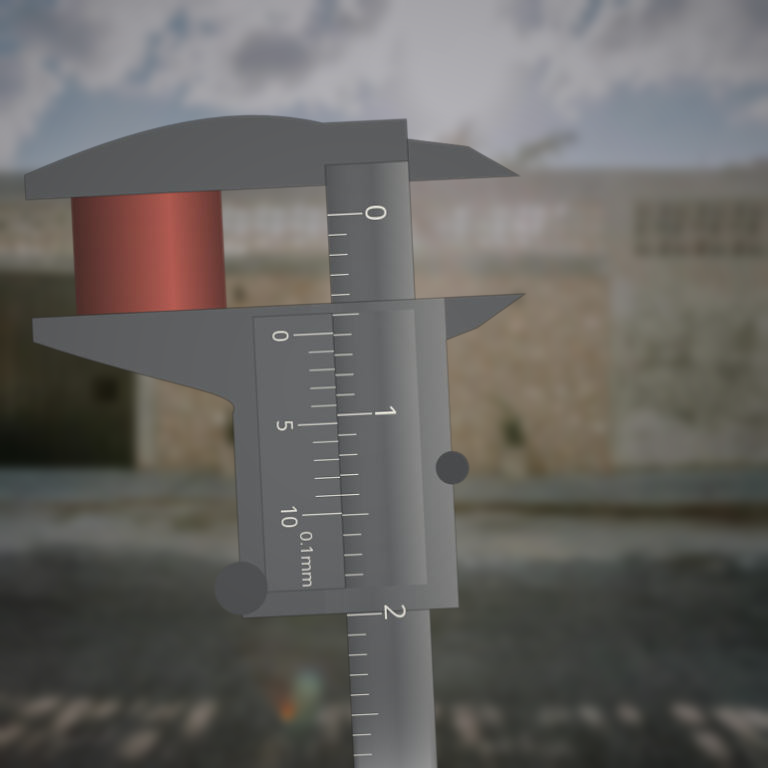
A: 5.9,mm
